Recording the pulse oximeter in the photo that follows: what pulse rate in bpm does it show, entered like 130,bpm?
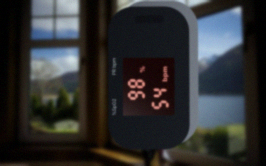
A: 54,bpm
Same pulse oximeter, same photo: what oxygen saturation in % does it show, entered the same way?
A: 98,%
